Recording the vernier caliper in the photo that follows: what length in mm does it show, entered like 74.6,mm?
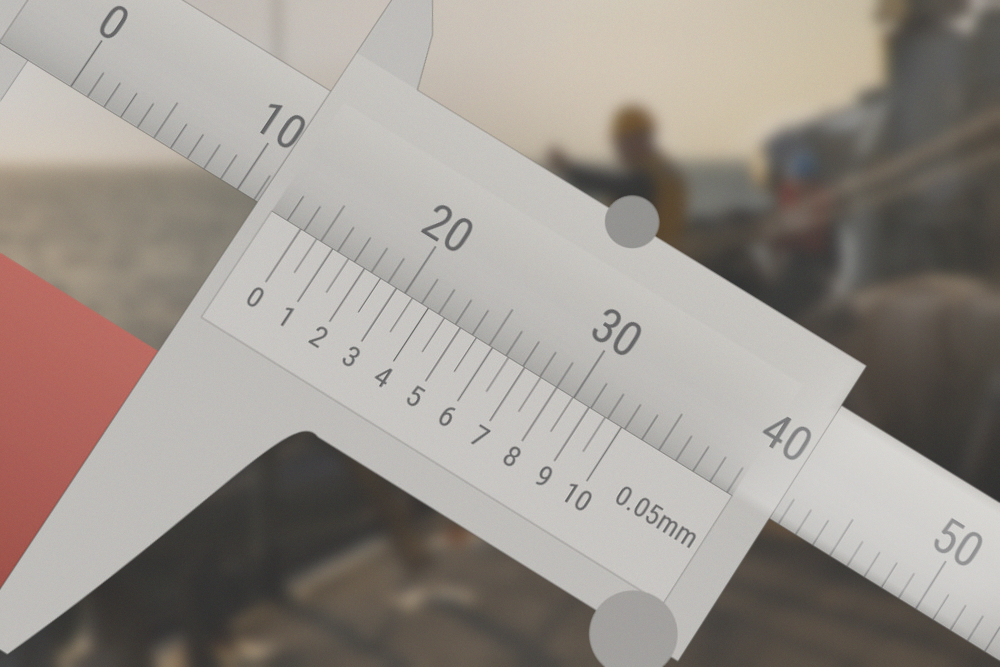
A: 13.8,mm
